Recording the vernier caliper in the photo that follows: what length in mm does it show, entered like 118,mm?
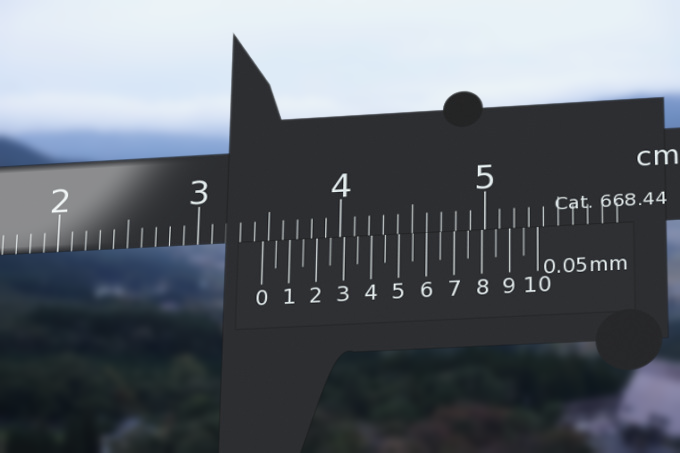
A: 34.6,mm
